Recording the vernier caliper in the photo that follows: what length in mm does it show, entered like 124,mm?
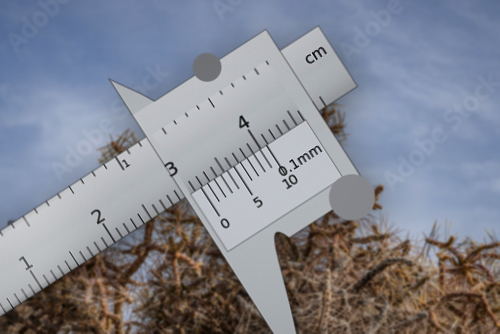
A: 31.8,mm
